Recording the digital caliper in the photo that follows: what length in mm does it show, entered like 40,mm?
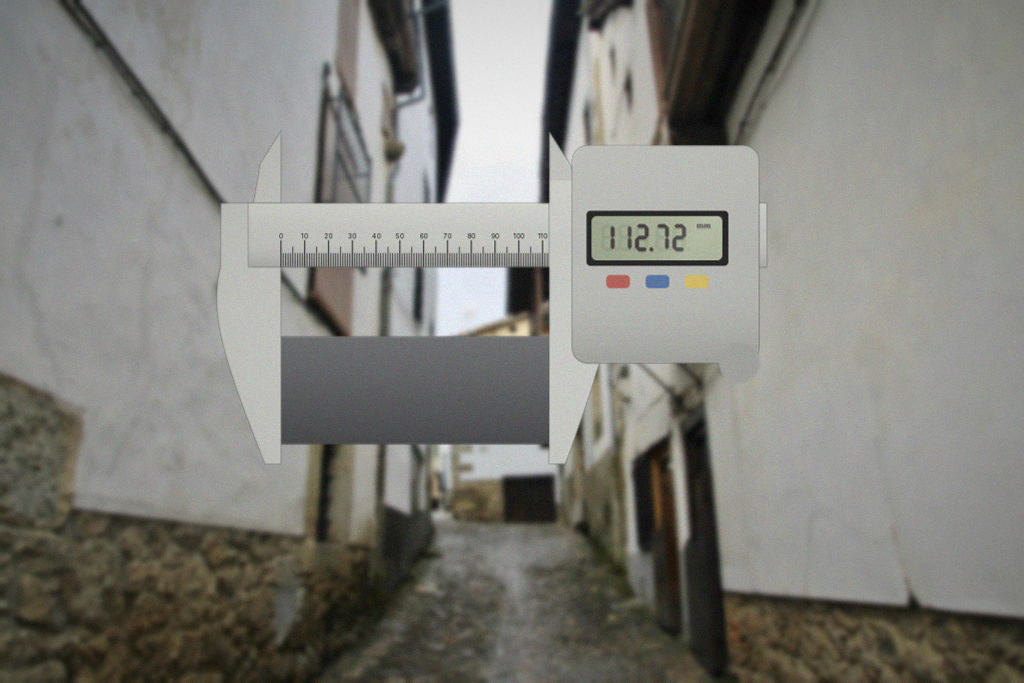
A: 112.72,mm
